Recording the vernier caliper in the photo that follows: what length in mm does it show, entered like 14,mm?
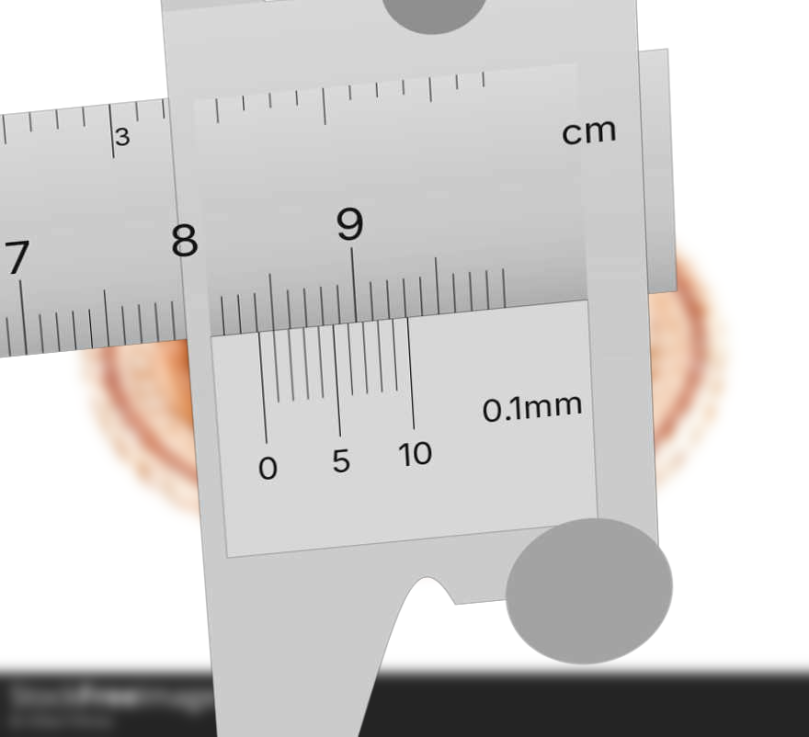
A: 84.1,mm
